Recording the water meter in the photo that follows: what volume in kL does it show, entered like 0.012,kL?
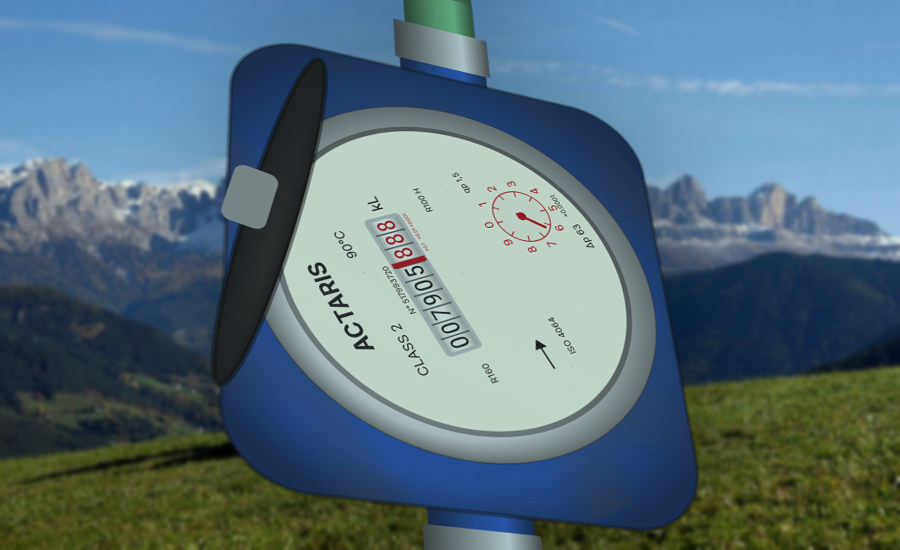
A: 7905.8886,kL
